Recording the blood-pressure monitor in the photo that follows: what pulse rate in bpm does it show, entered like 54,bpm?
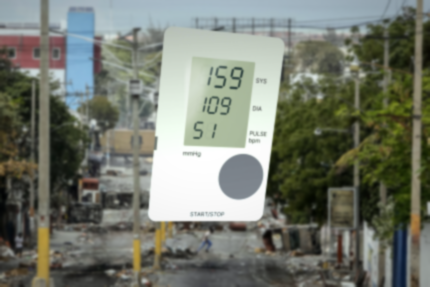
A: 51,bpm
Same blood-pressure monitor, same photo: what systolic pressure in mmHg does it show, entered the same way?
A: 159,mmHg
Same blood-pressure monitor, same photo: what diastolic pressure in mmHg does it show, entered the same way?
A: 109,mmHg
